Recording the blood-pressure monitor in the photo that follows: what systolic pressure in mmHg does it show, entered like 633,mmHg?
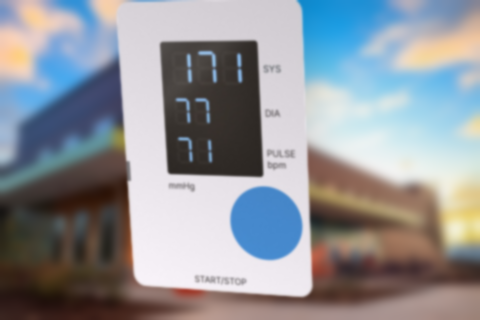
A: 171,mmHg
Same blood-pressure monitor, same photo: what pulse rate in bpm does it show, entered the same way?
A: 71,bpm
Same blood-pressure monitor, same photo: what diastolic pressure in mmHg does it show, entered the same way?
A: 77,mmHg
